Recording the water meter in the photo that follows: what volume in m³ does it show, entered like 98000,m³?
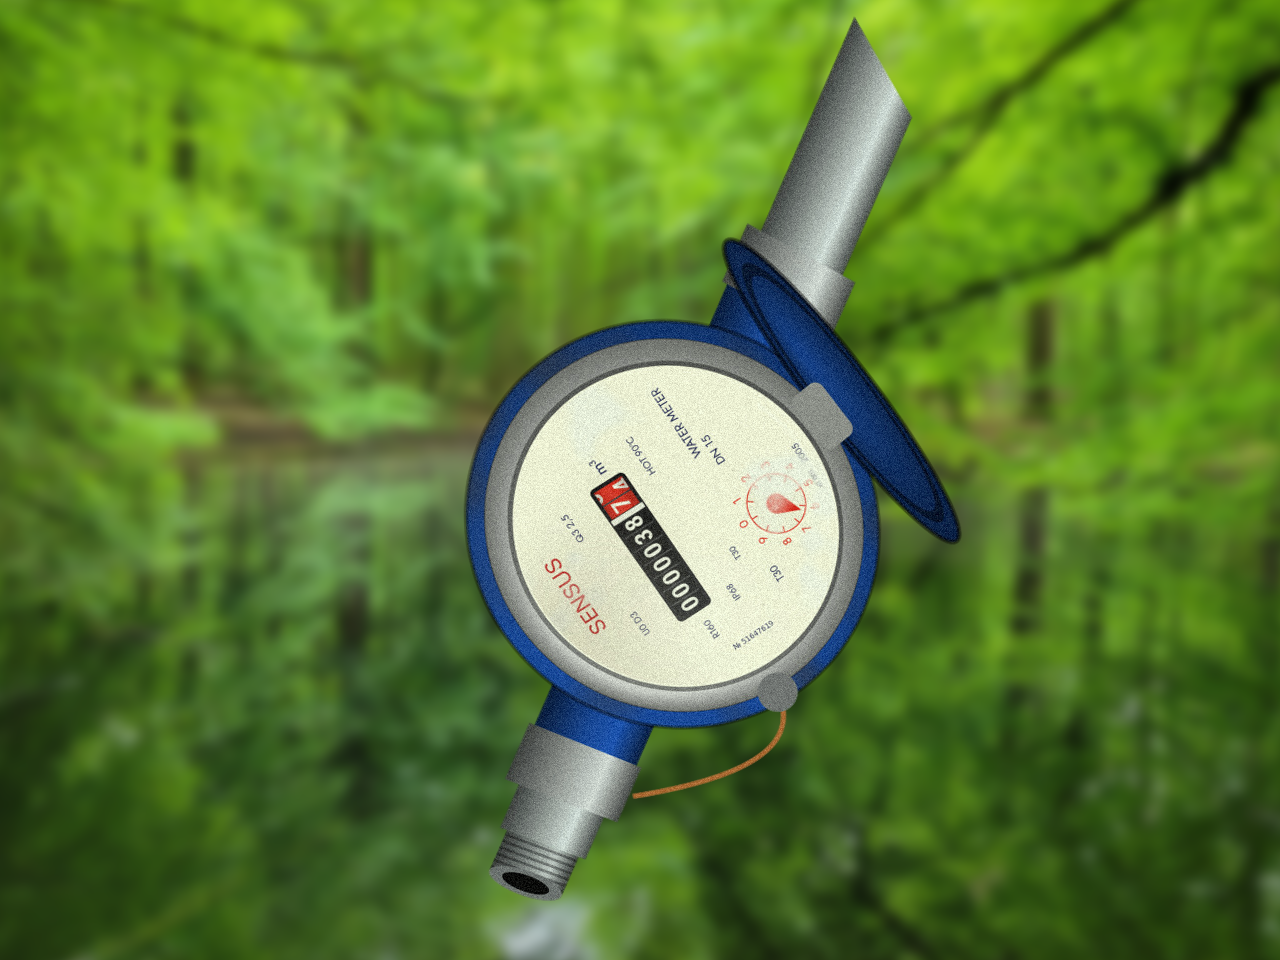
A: 38.736,m³
